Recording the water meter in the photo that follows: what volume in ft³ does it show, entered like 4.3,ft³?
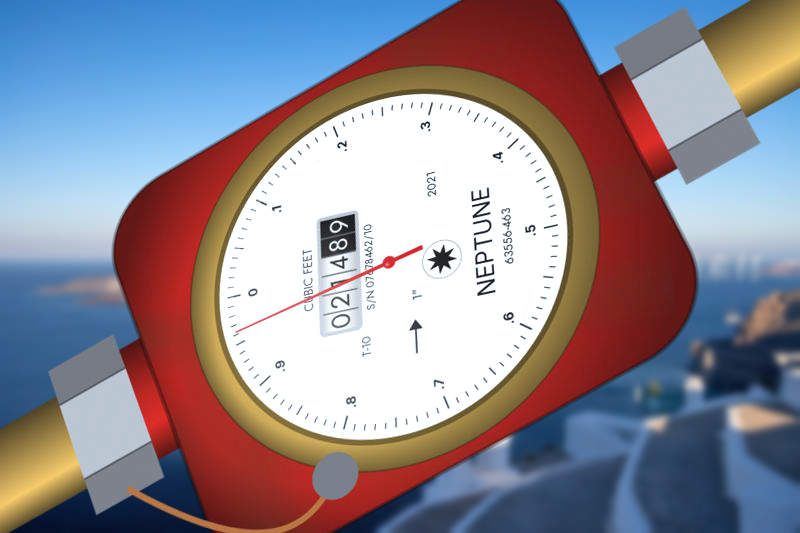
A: 21488.96,ft³
